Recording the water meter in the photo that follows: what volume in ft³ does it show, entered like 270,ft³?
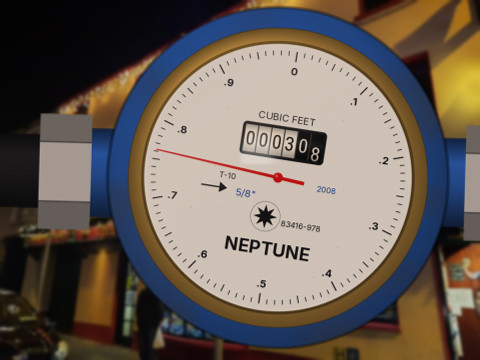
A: 307.76,ft³
